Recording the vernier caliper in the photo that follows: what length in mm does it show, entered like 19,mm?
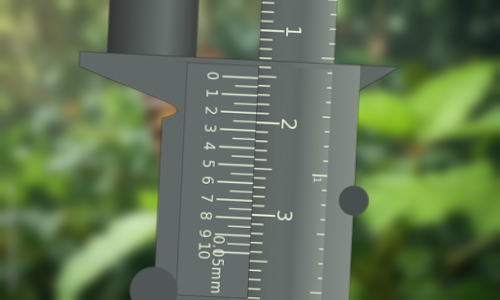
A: 15.2,mm
